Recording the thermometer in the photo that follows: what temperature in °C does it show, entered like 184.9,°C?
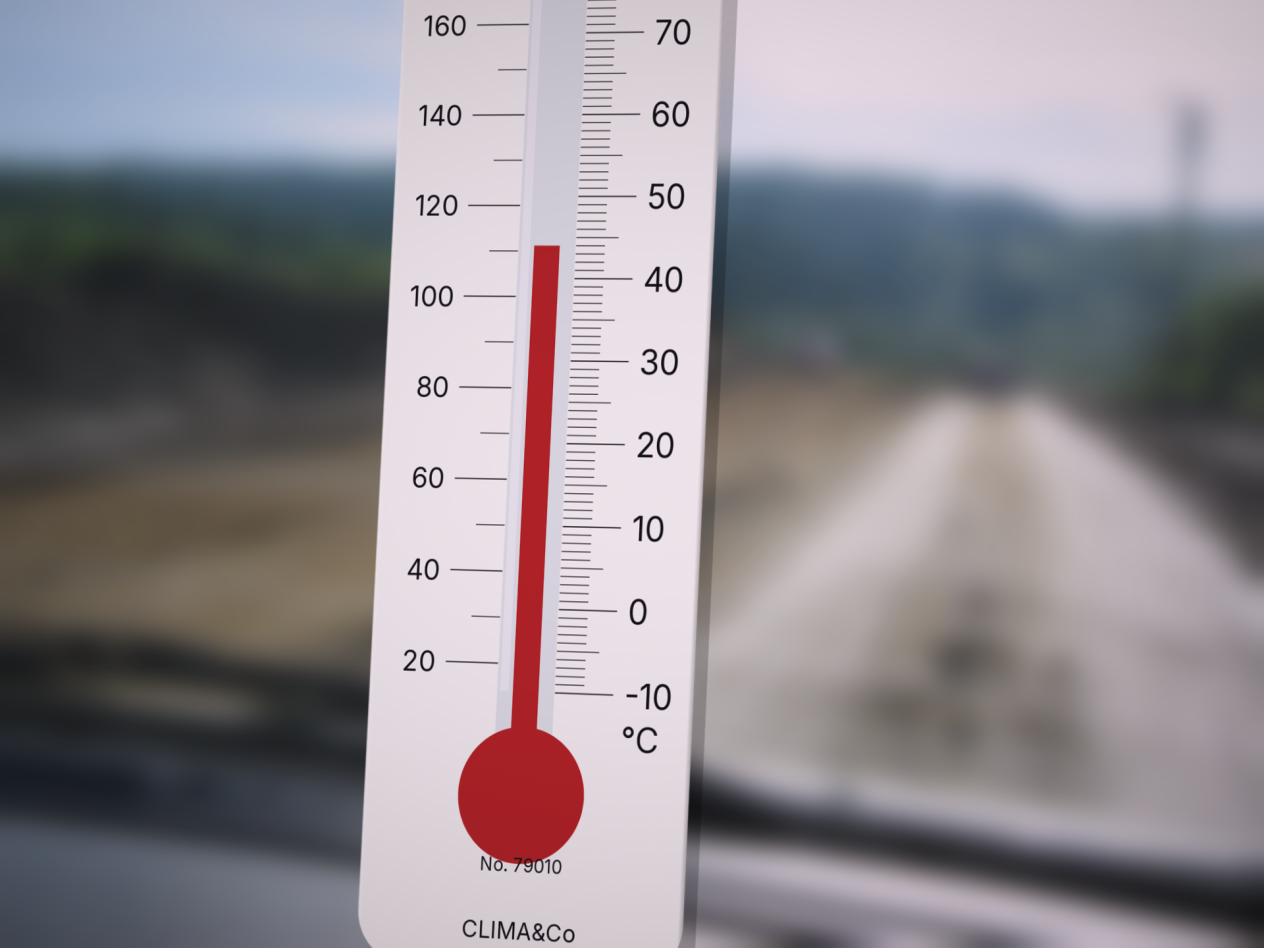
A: 44,°C
